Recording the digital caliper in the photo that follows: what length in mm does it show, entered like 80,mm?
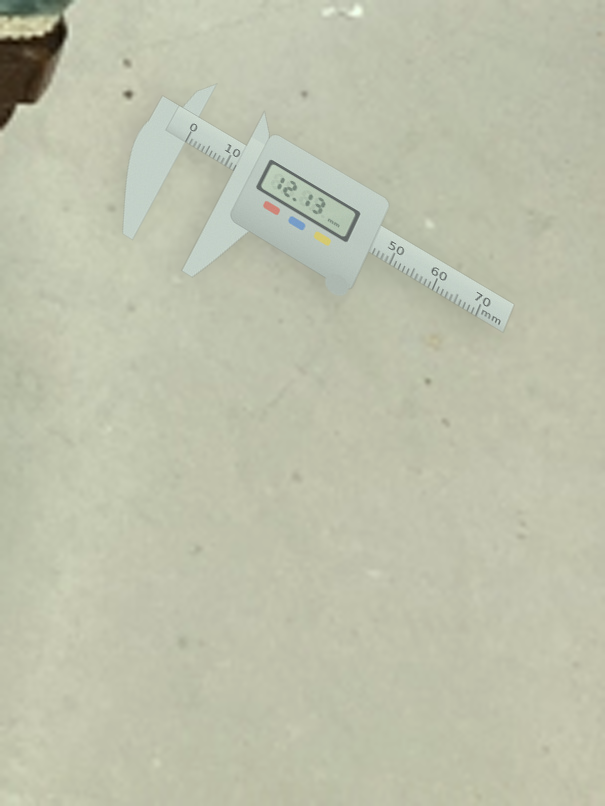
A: 12.13,mm
